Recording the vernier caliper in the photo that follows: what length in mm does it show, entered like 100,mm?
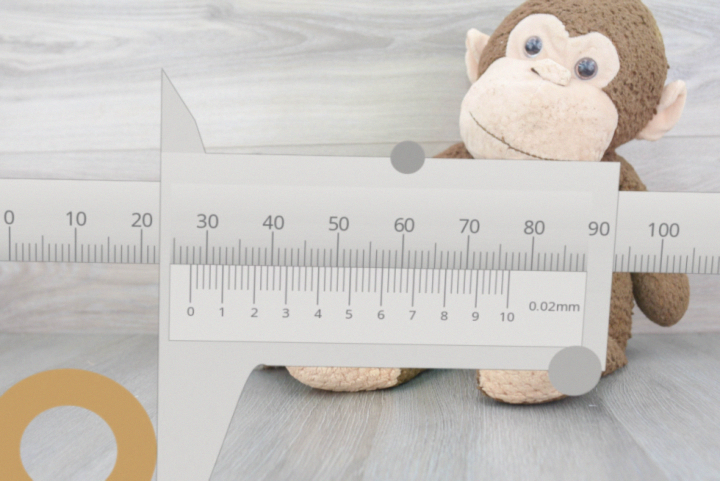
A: 27.6,mm
